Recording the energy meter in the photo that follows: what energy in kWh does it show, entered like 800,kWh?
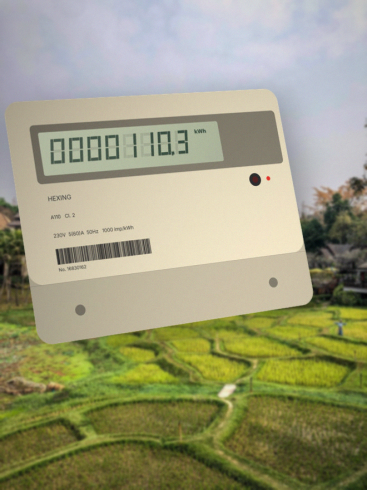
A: 110.3,kWh
